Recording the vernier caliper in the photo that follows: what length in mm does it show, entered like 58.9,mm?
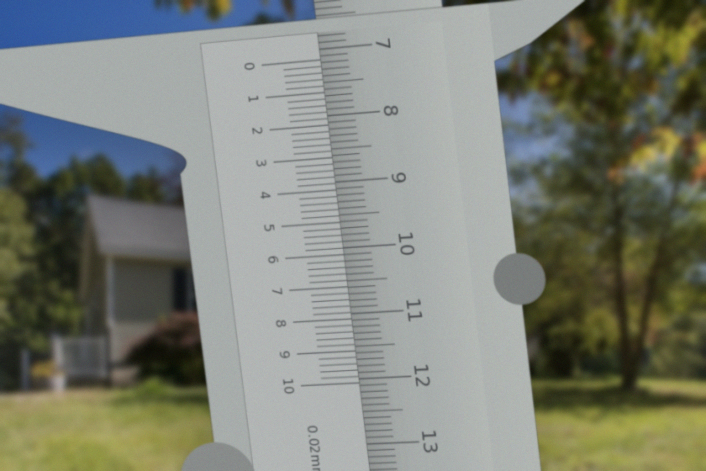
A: 71.6,mm
